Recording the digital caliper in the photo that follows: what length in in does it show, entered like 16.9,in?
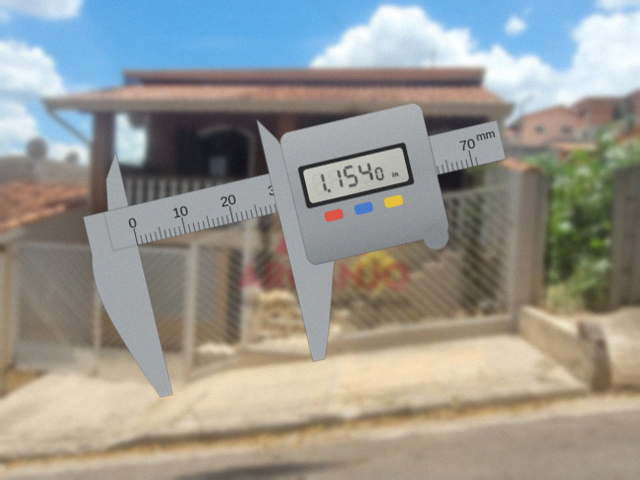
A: 1.1540,in
